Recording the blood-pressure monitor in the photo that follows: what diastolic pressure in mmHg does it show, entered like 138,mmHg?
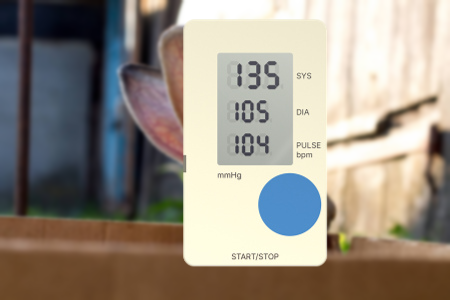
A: 105,mmHg
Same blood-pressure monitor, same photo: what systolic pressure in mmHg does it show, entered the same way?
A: 135,mmHg
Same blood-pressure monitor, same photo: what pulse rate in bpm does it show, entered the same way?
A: 104,bpm
